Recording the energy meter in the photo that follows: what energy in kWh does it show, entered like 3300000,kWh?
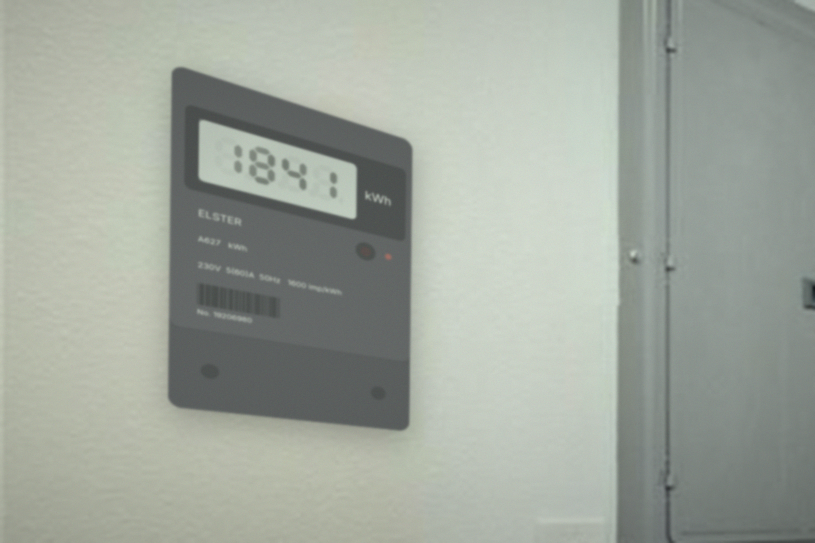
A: 1841,kWh
